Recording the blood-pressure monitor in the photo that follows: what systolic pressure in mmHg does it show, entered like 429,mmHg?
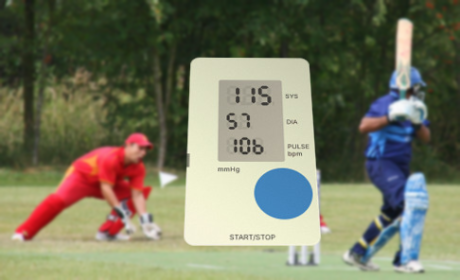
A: 115,mmHg
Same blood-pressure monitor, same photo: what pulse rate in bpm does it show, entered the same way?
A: 106,bpm
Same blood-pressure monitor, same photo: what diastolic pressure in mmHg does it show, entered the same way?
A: 57,mmHg
